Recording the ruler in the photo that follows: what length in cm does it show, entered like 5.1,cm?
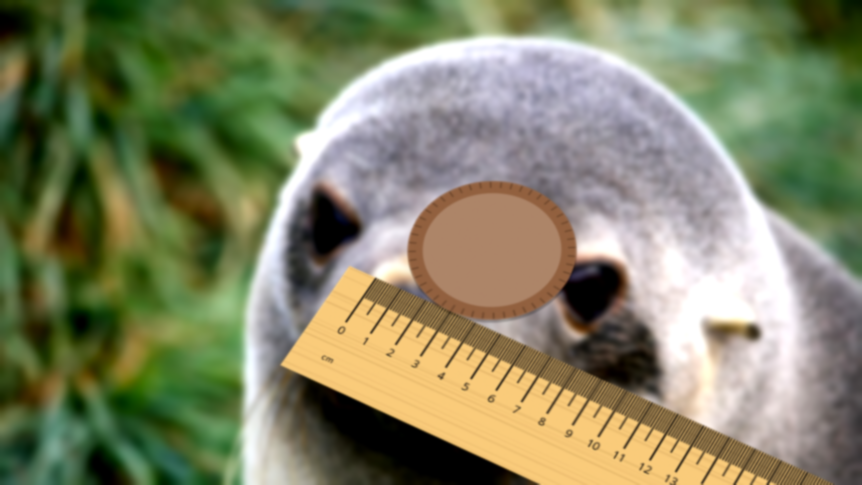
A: 6,cm
